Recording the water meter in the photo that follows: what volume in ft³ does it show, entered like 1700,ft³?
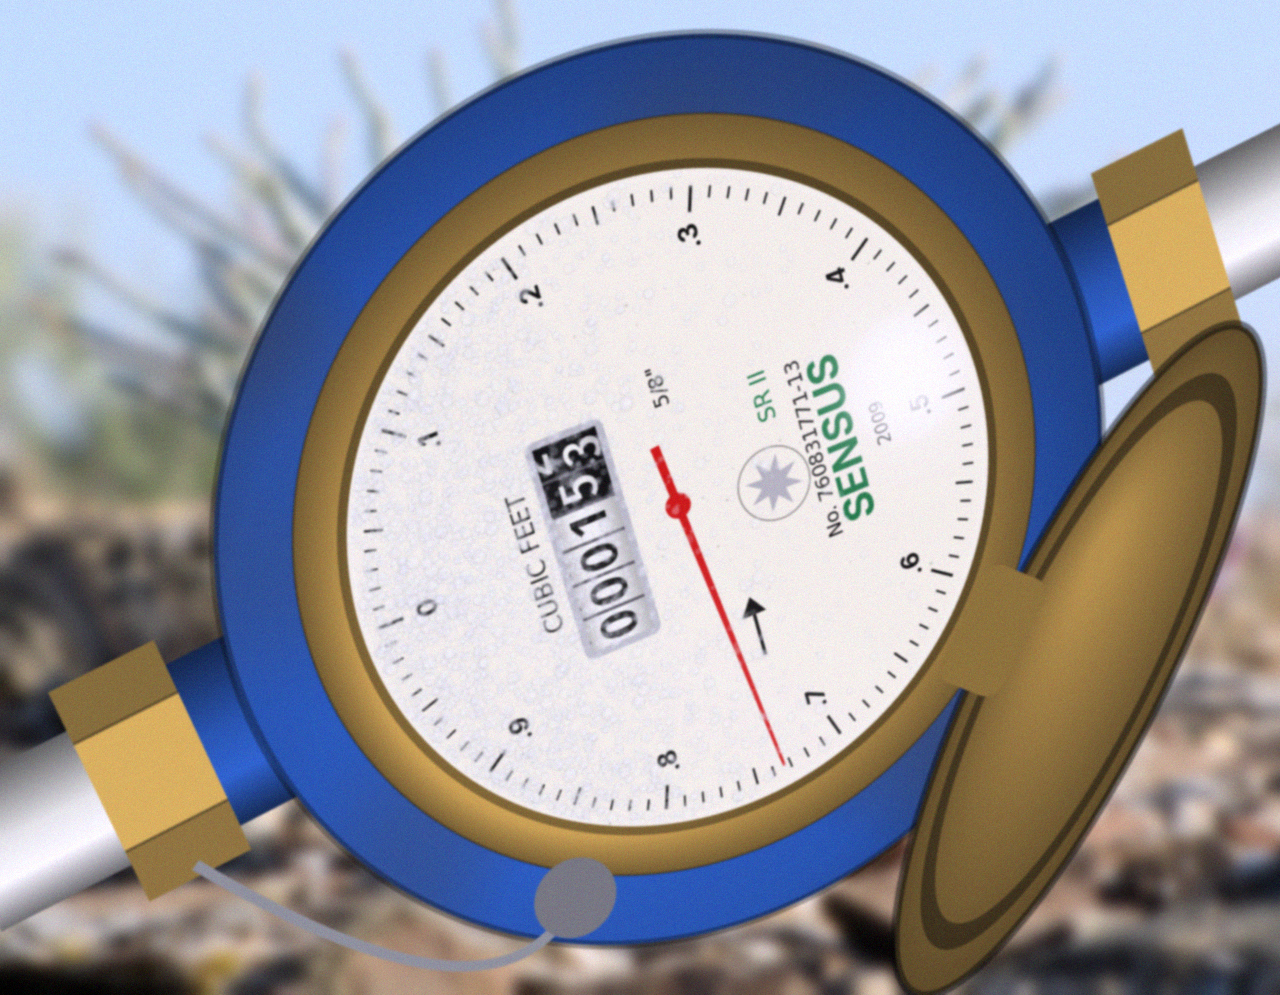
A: 152.73,ft³
